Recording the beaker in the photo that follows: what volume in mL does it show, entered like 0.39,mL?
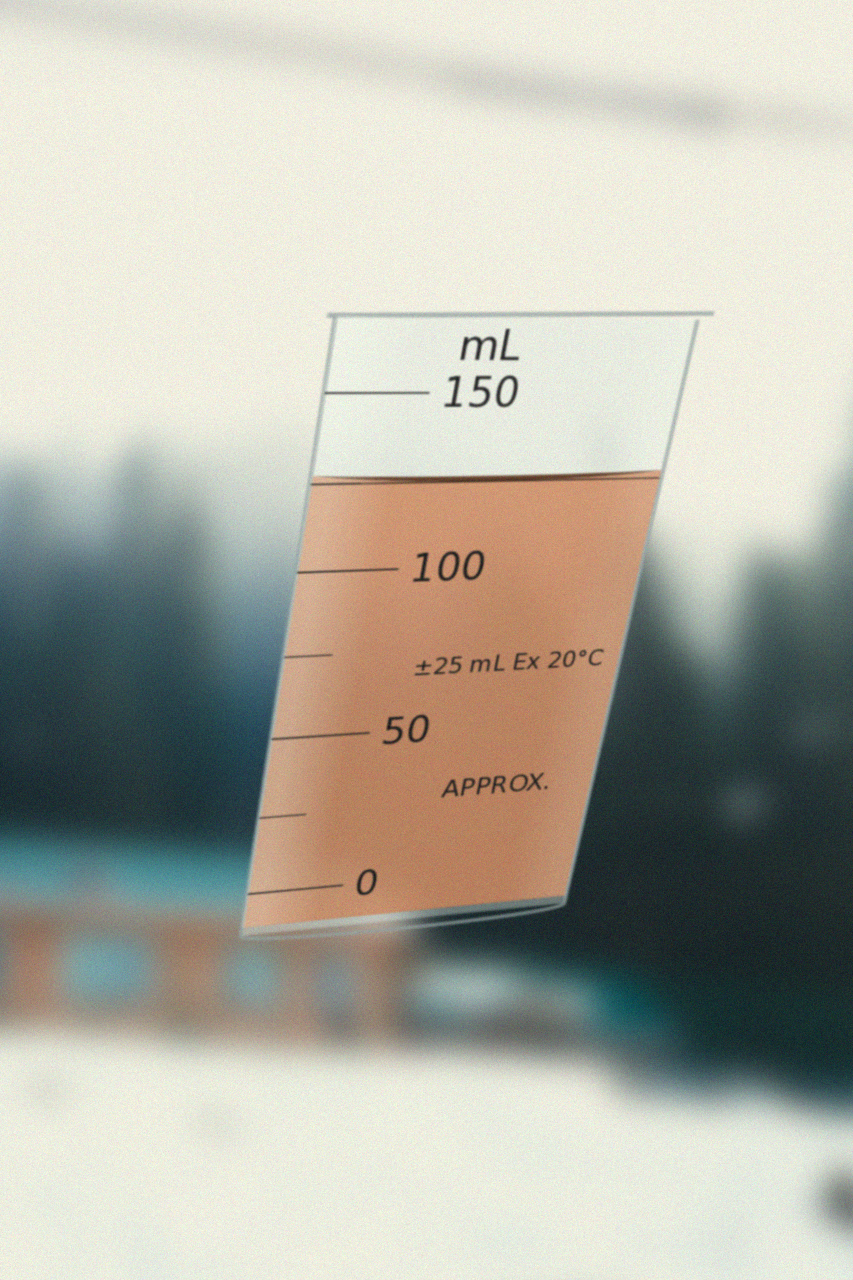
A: 125,mL
